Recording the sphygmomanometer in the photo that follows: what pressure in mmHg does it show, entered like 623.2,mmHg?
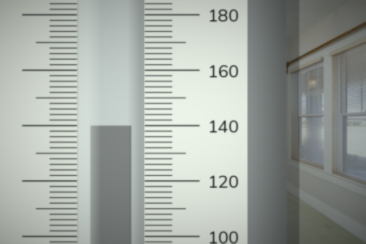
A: 140,mmHg
